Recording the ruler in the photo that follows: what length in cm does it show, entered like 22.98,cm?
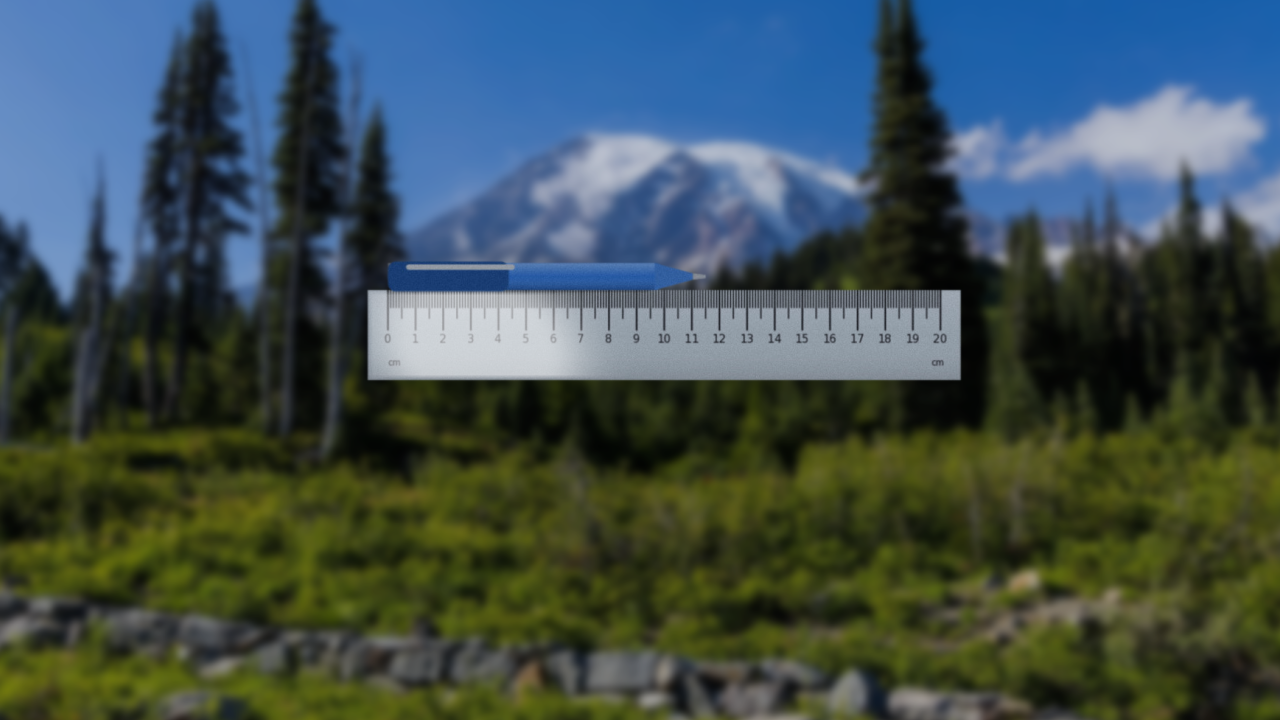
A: 11.5,cm
